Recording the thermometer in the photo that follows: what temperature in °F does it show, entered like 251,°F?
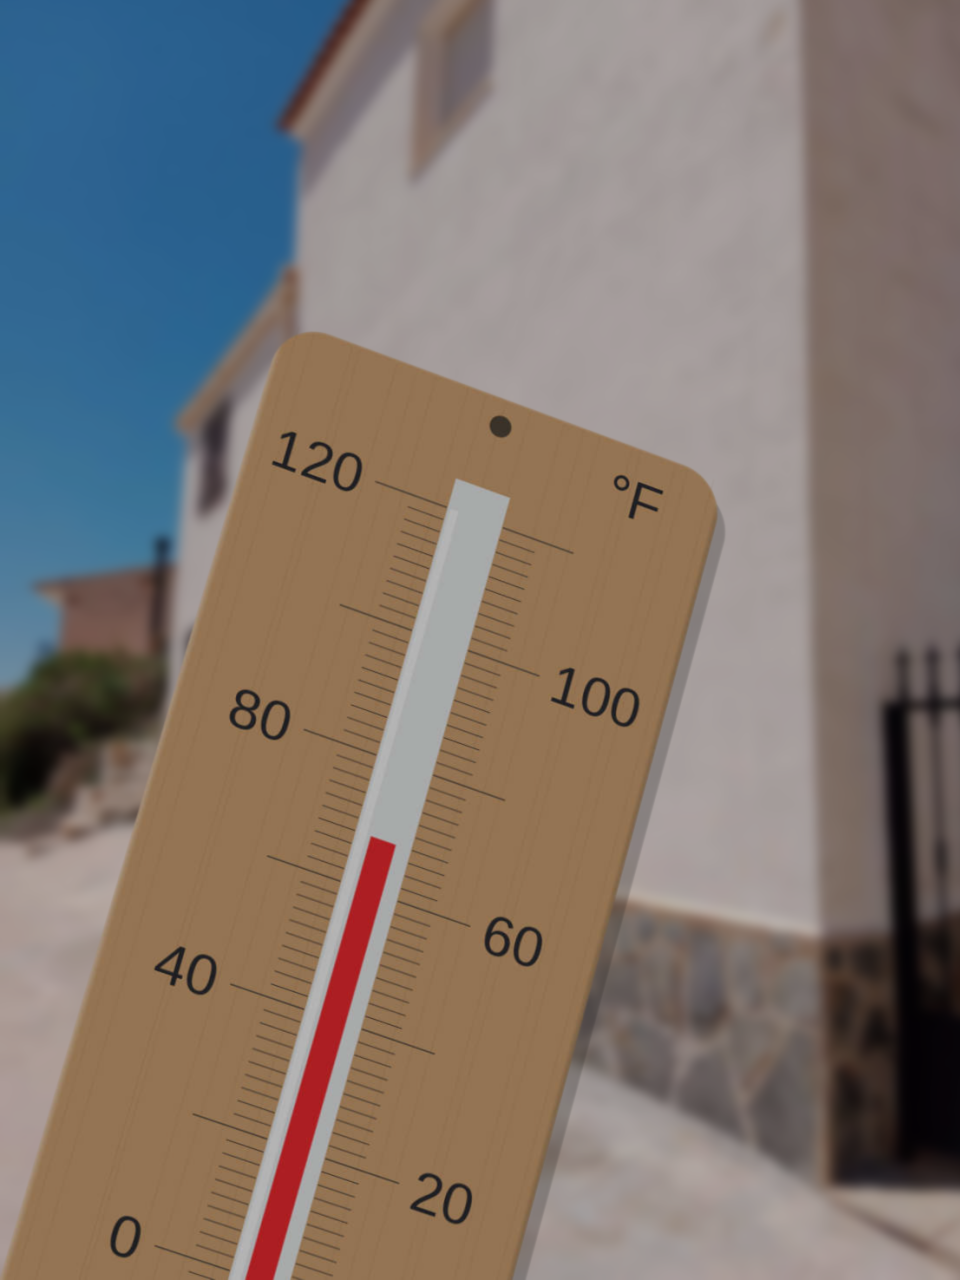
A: 68,°F
